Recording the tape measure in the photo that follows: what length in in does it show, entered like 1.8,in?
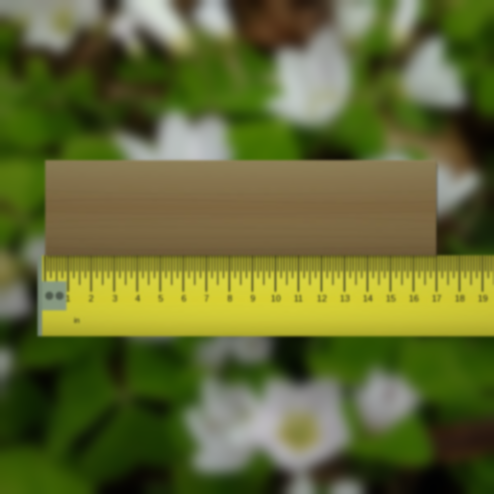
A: 17,in
